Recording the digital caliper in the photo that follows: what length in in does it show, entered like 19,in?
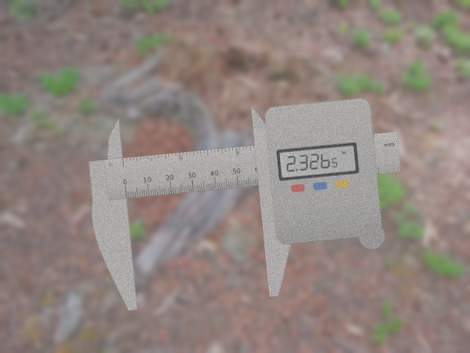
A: 2.3265,in
